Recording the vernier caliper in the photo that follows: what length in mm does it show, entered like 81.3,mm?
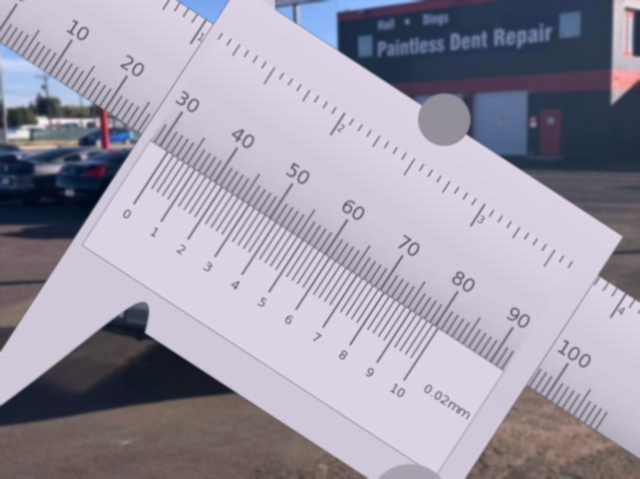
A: 31.5,mm
